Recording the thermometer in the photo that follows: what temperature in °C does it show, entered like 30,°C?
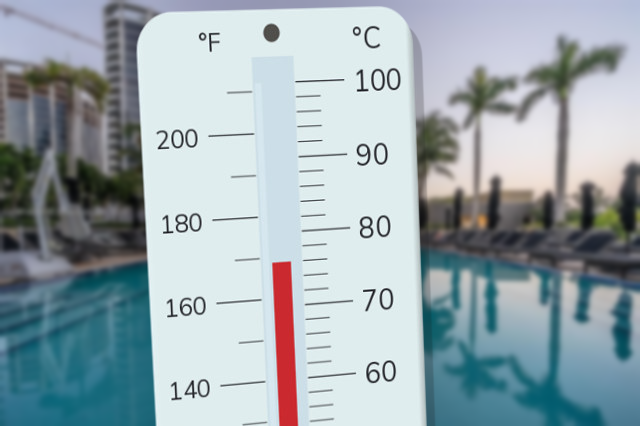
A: 76,°C
